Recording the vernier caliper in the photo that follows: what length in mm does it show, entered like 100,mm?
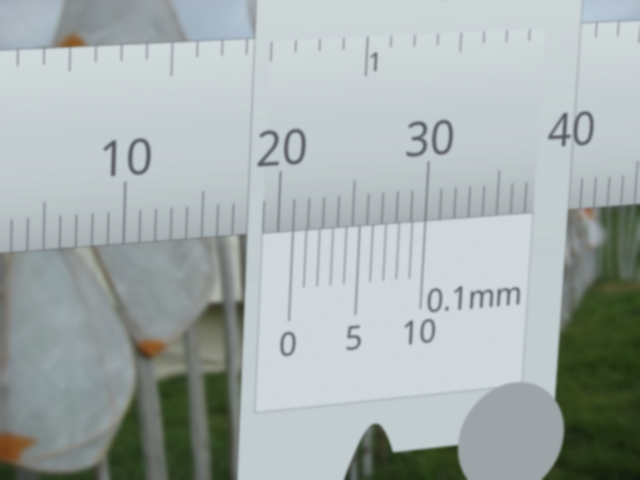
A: 21.0,mm
